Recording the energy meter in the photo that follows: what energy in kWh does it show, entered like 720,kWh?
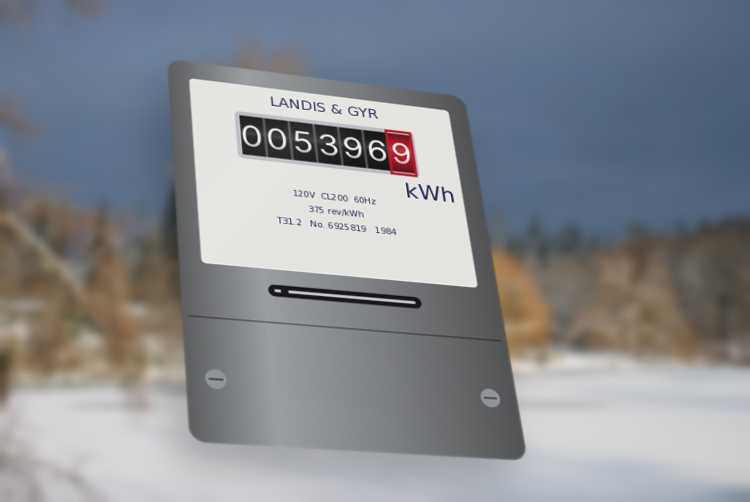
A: 5396.9,kWh
